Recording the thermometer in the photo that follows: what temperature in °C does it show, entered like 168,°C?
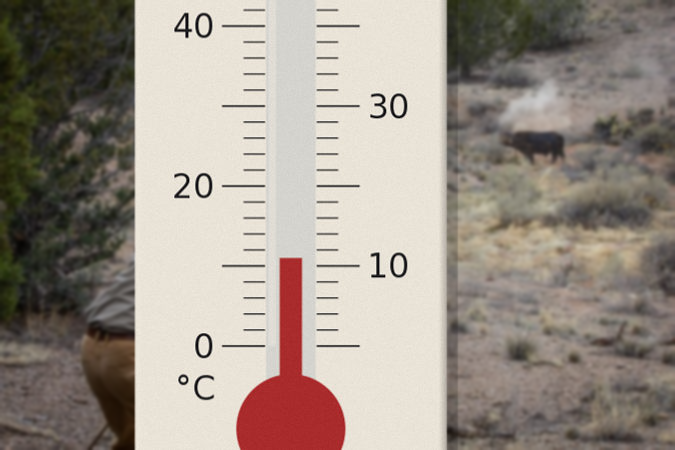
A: 11,°C
